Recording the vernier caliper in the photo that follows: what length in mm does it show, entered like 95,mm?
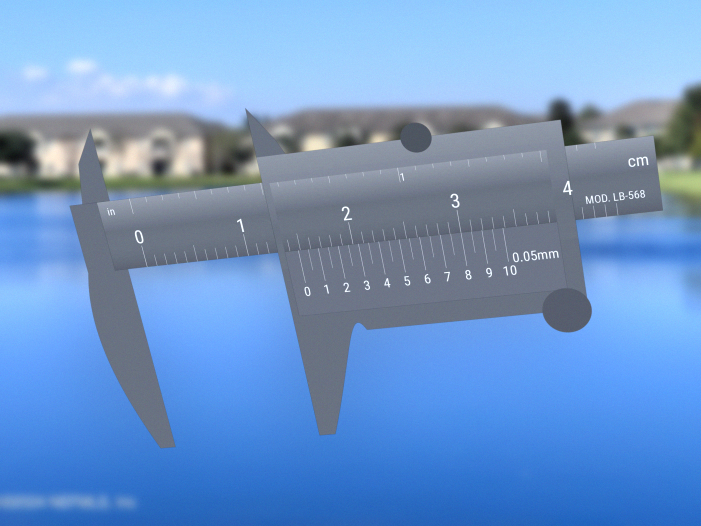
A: 14.8,mm
